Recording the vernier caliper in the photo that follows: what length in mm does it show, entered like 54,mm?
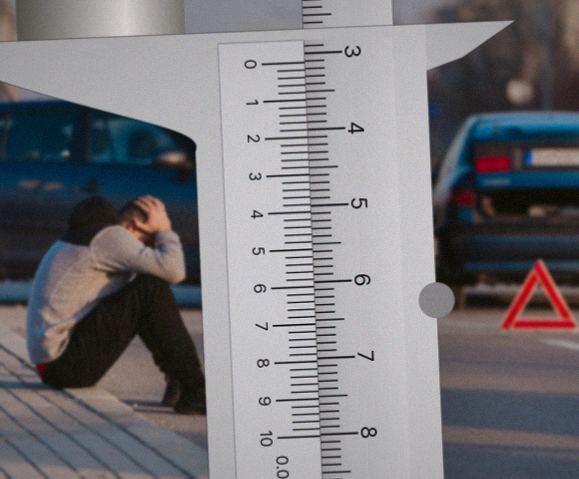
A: 31.2,mm
